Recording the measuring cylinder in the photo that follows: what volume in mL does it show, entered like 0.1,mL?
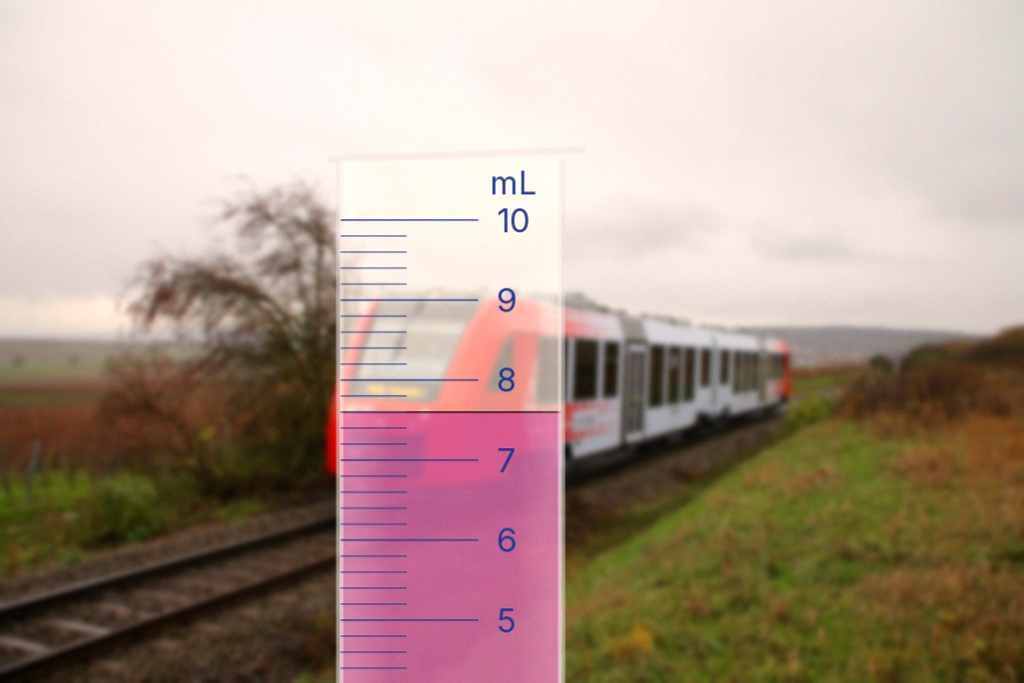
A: 7.6,mL
